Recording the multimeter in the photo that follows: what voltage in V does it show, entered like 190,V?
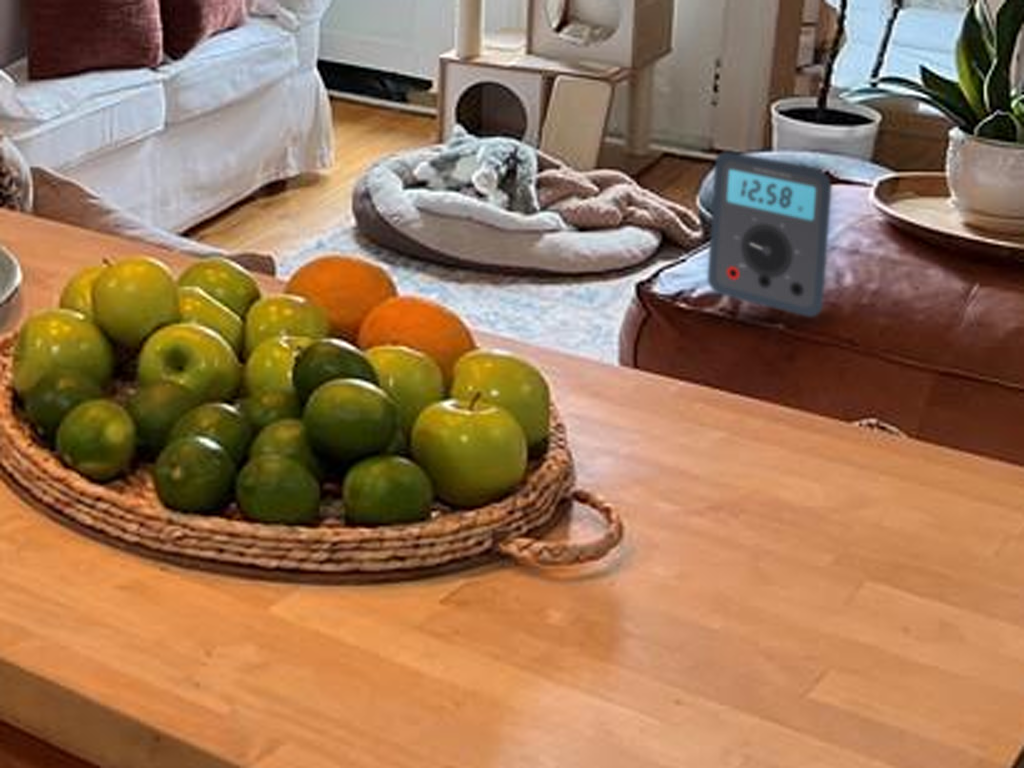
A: 12.58,V
